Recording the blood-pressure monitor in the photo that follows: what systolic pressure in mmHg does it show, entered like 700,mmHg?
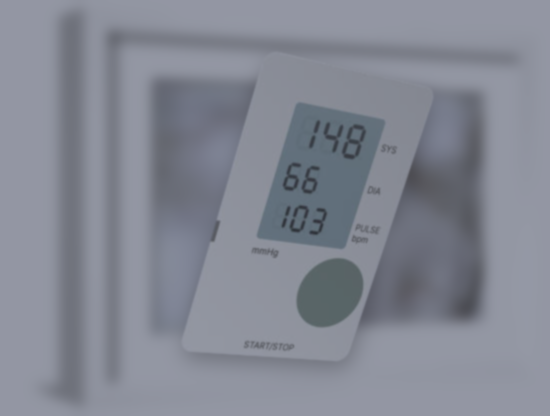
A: 148,mmHg
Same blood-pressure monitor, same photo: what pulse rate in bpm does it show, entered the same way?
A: 103,bpm
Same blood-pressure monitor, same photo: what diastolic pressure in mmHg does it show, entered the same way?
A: 66,mmHg
